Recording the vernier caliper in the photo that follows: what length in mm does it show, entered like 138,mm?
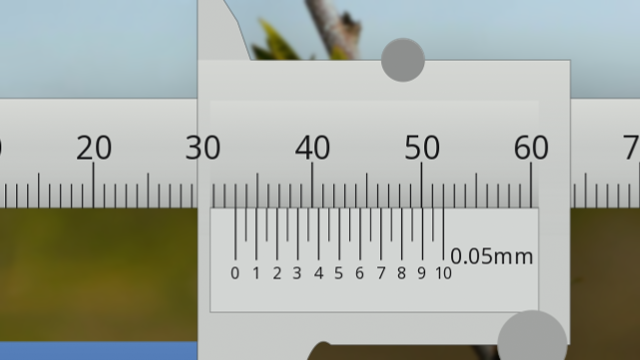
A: 33.0,mm
